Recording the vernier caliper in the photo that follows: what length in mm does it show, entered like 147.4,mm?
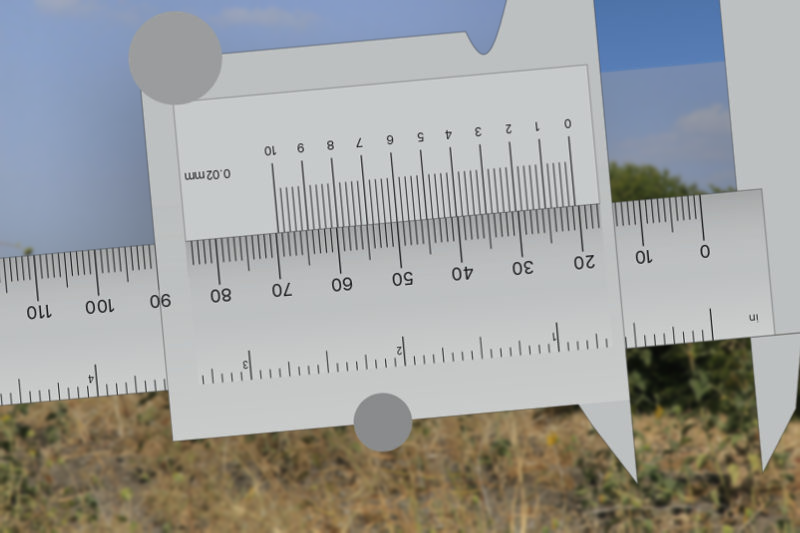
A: 20.6,mm
